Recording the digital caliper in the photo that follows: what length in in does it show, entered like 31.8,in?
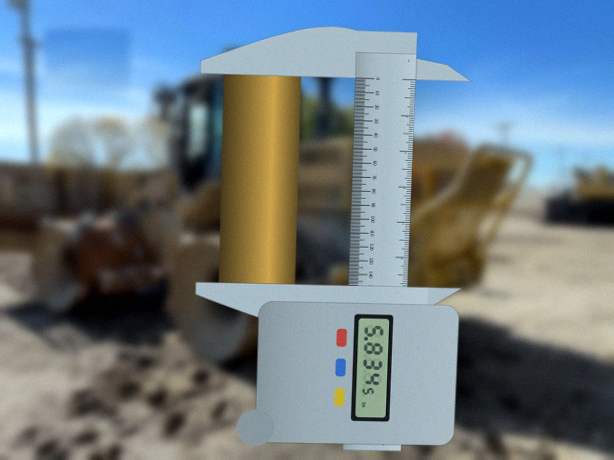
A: 5.8345,in
